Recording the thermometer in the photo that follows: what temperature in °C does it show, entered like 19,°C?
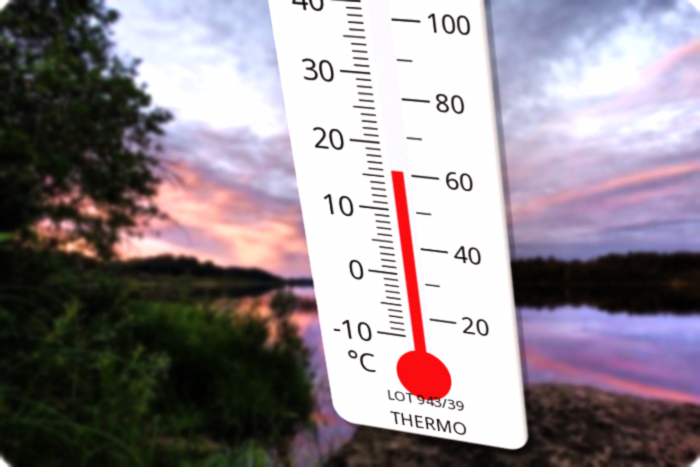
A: 16,°C
